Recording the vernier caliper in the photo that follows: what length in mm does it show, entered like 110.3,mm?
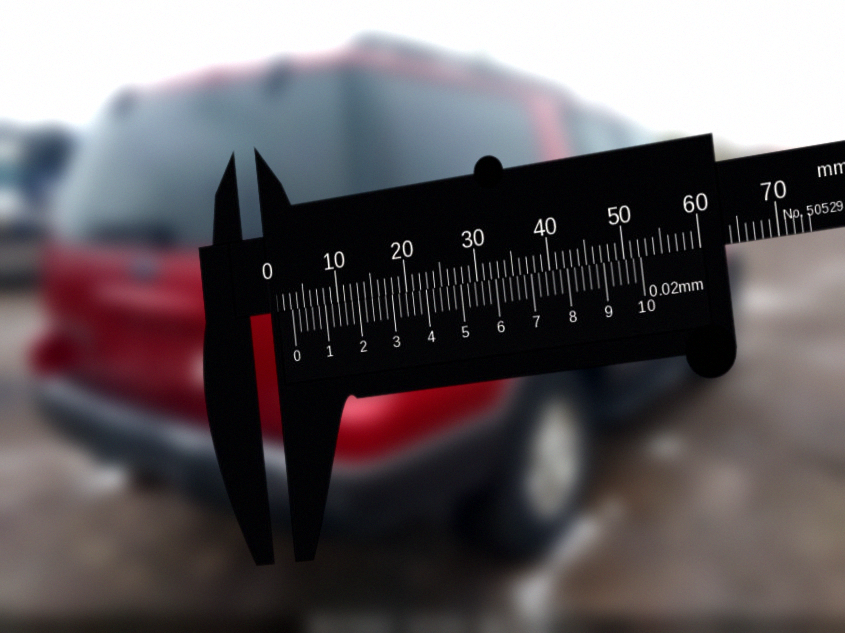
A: 3.2,mm
